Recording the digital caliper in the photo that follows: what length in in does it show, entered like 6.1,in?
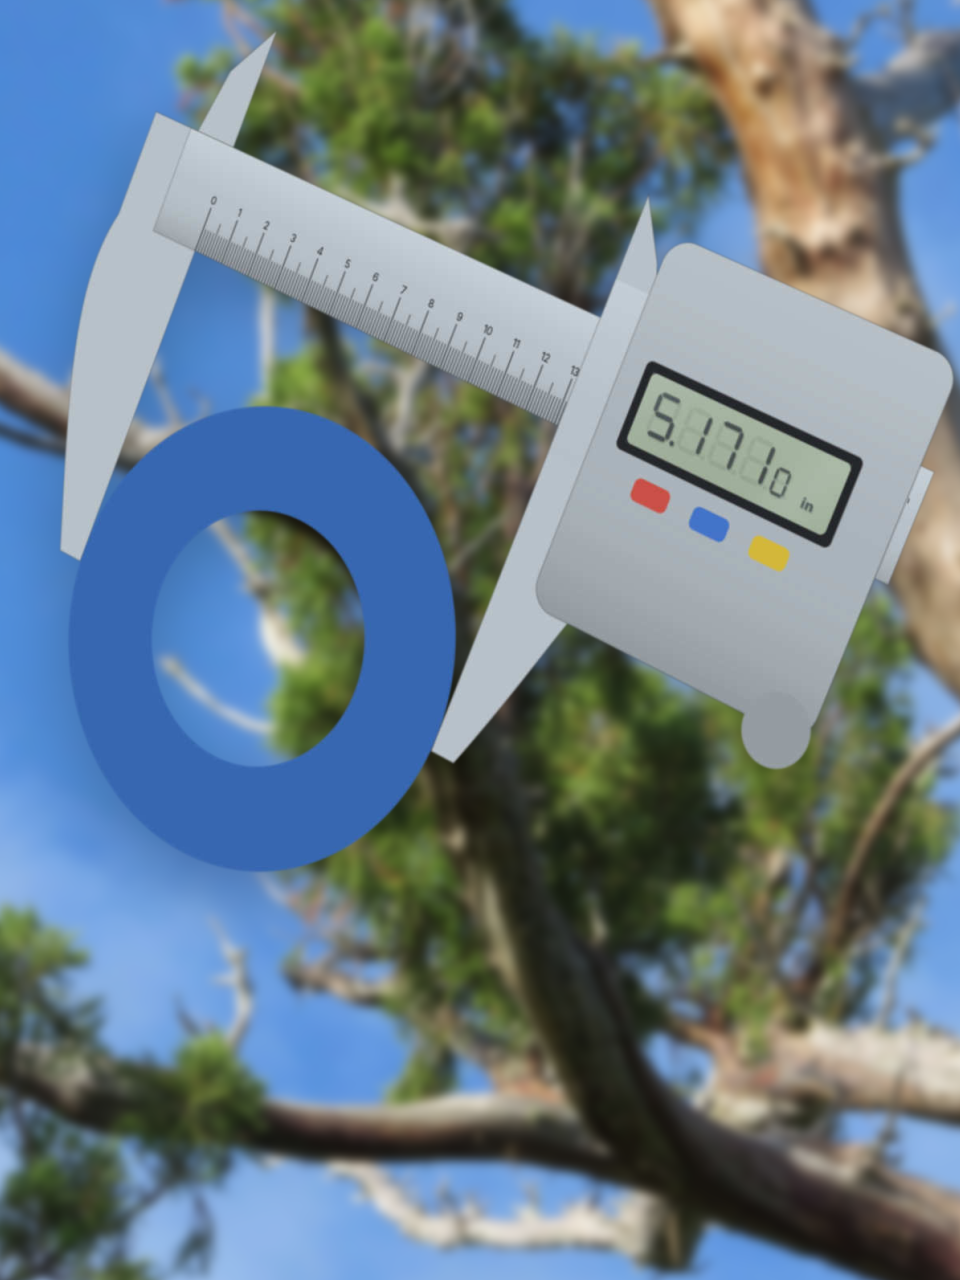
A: 5.1710,in
